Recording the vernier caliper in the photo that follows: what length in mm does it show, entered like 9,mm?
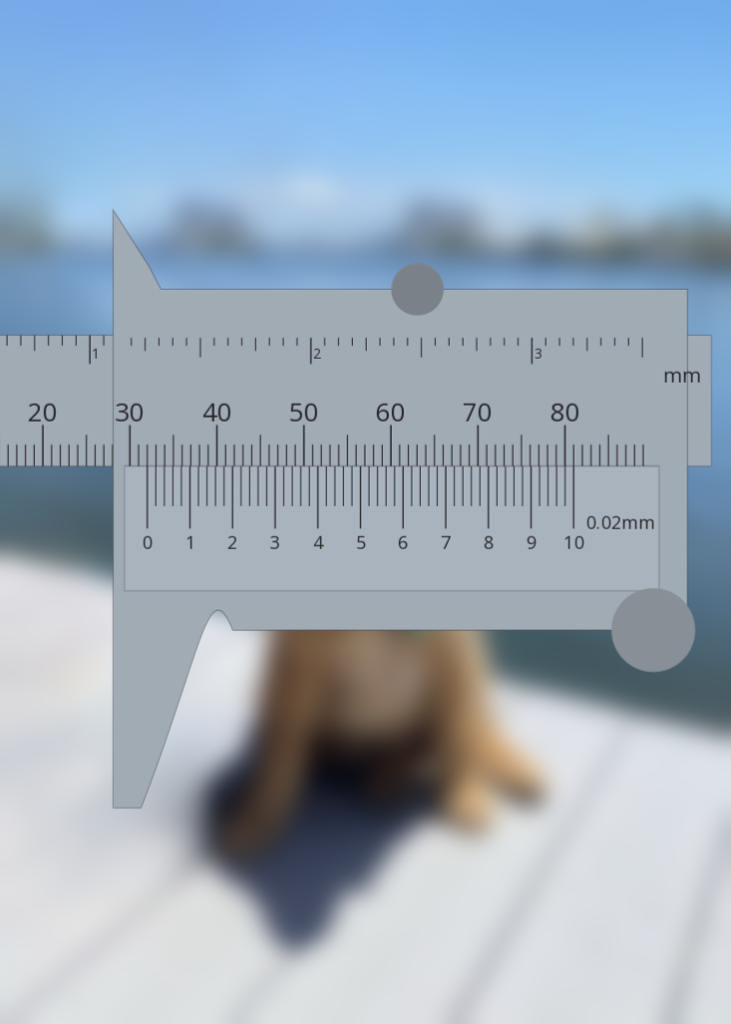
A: 32.0,mm
